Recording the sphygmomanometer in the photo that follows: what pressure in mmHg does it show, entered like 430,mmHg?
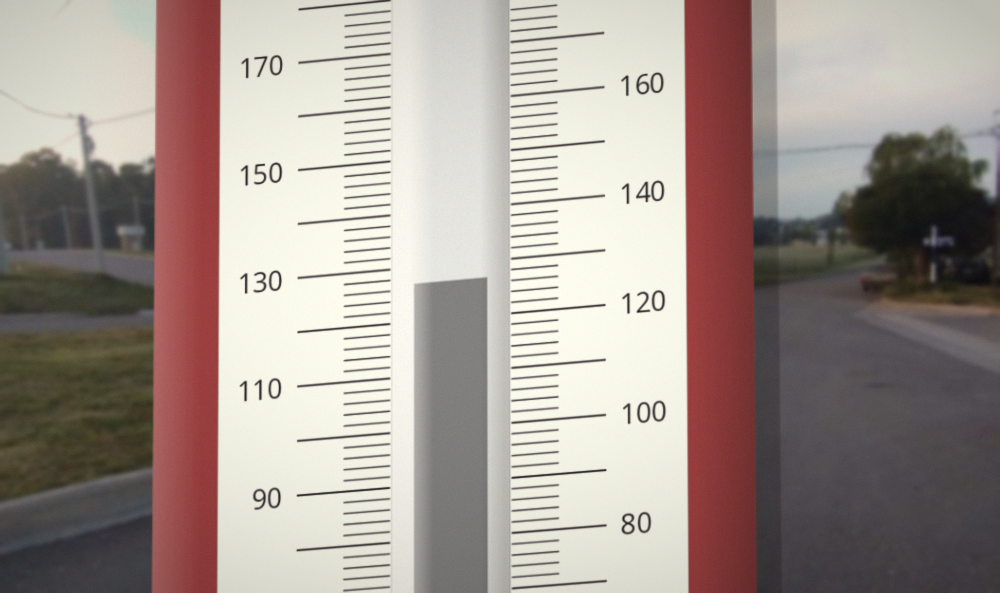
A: 127,mmHg
